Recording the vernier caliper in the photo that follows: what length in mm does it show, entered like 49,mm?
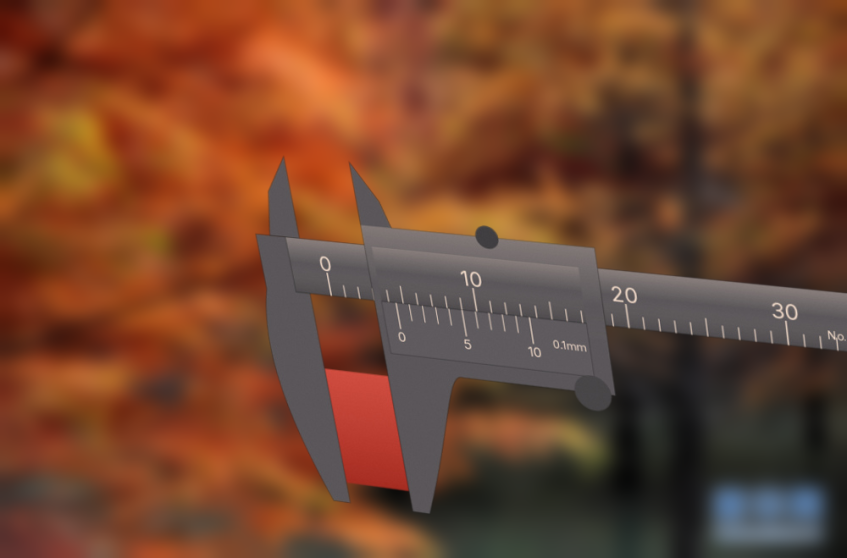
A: 4.5,mm
